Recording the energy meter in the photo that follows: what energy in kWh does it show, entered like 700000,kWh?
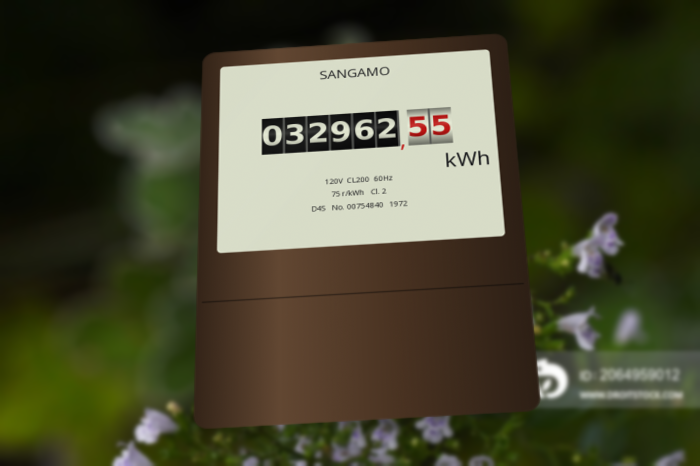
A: 32962.55,kWh
